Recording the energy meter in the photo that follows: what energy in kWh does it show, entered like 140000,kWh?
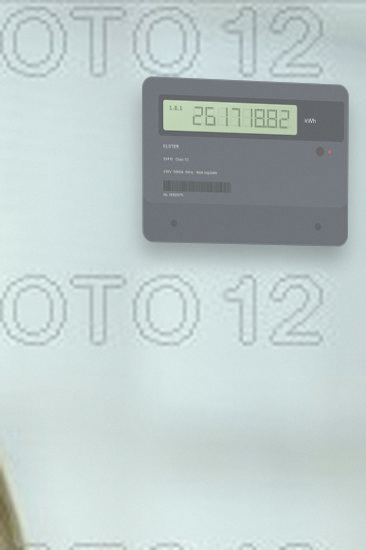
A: 261718.82,kWh
